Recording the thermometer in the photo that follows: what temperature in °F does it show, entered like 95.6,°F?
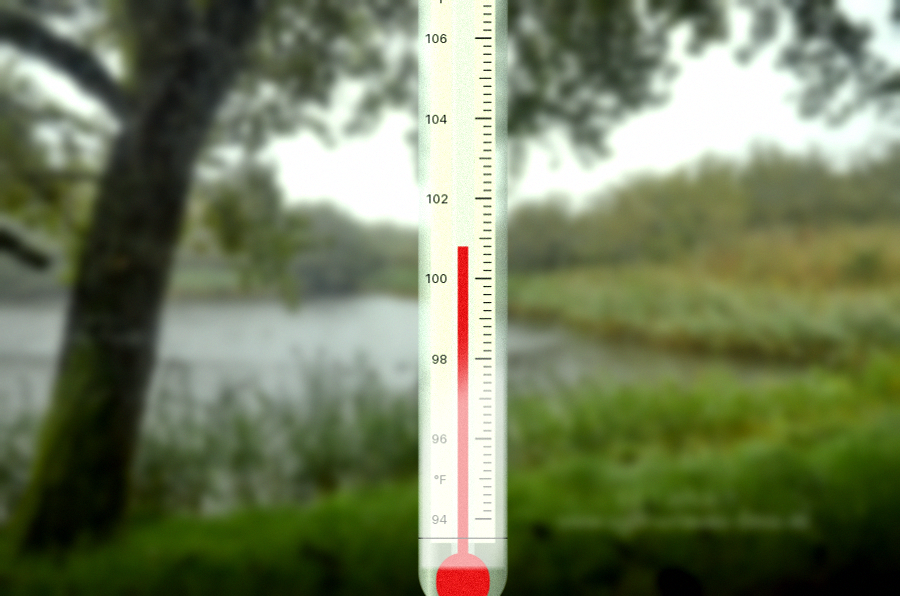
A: 100.8,°F
